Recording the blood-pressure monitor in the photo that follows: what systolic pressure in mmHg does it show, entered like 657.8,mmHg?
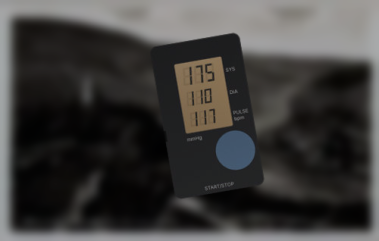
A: 175,mmHg
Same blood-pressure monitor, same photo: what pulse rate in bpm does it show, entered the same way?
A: 117,bpm
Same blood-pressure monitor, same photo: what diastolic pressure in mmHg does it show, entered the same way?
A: 110,mmHg
